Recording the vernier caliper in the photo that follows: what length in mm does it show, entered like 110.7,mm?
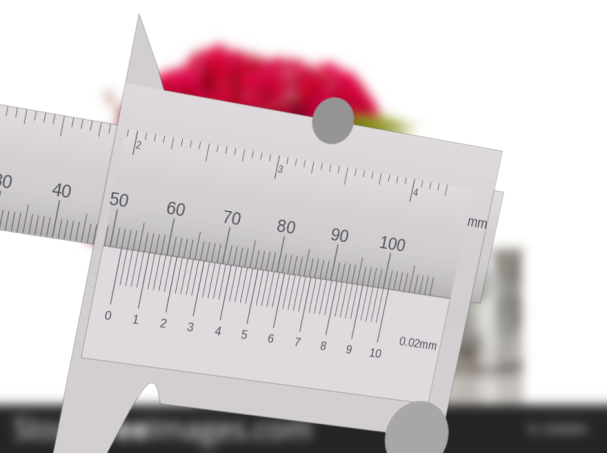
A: 52.0,mm
